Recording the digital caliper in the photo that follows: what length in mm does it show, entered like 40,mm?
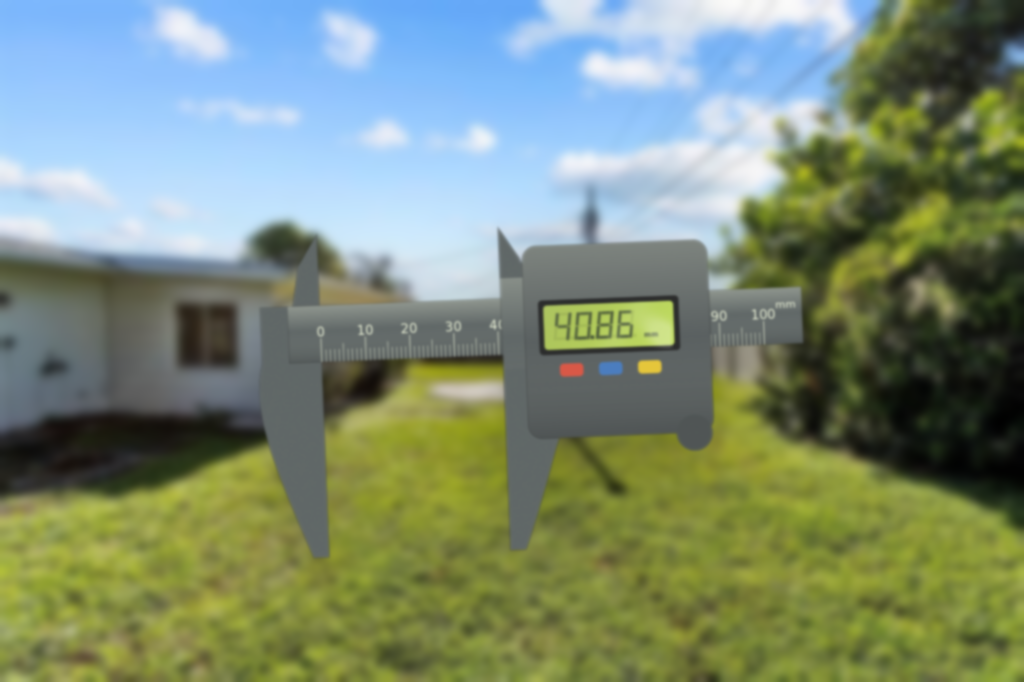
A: 40.86,mm
